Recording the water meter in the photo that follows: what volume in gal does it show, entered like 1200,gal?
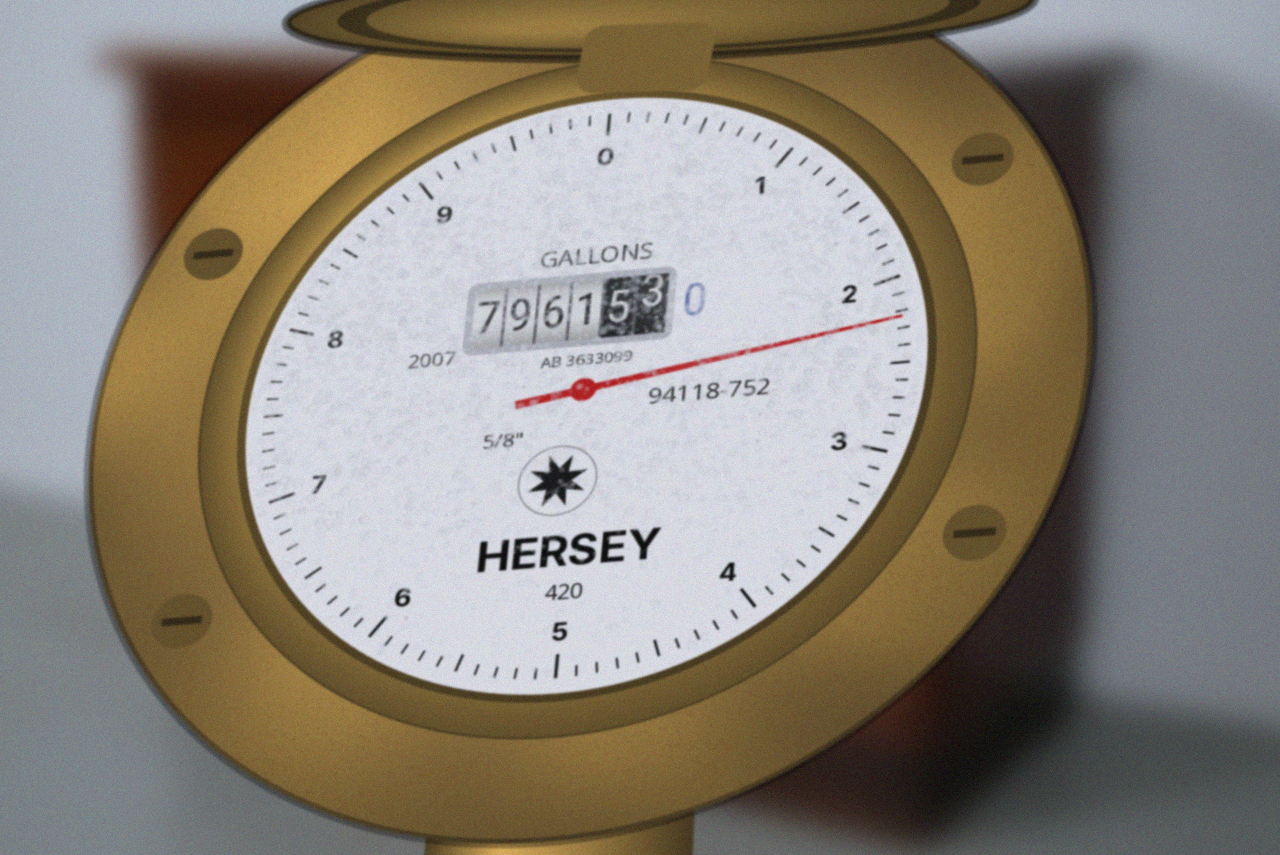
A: 7961532.2,gal
